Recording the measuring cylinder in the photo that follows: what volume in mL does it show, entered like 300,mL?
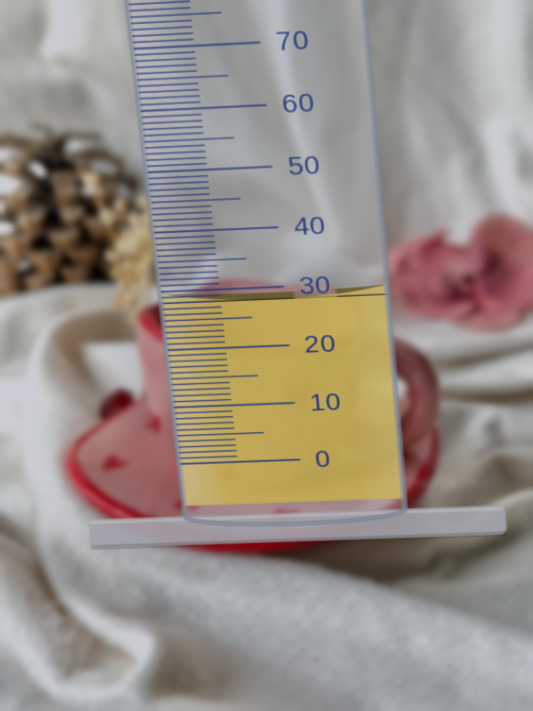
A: 28,mL
